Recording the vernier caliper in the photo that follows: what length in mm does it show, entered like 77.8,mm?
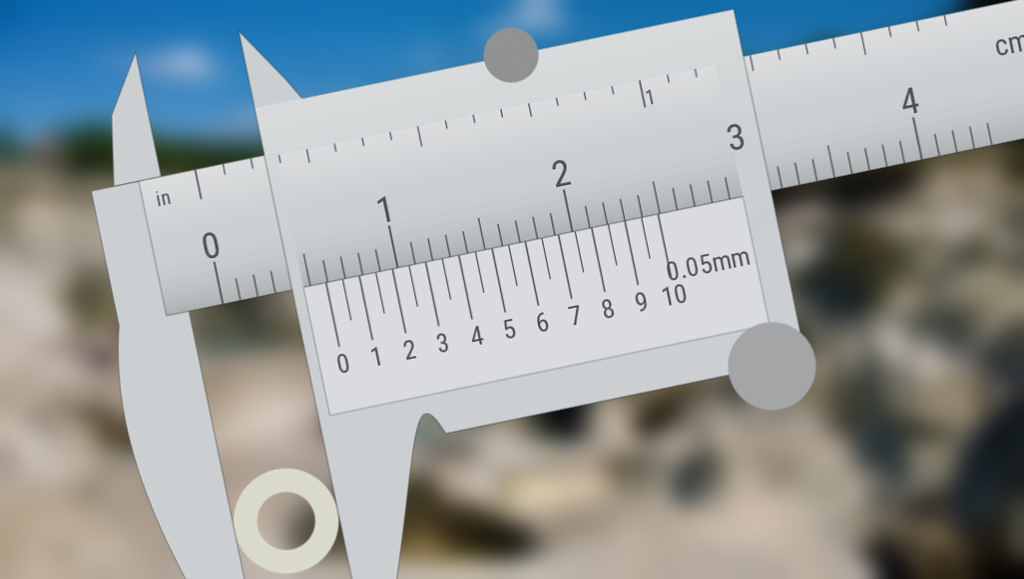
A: 5.9,mm
